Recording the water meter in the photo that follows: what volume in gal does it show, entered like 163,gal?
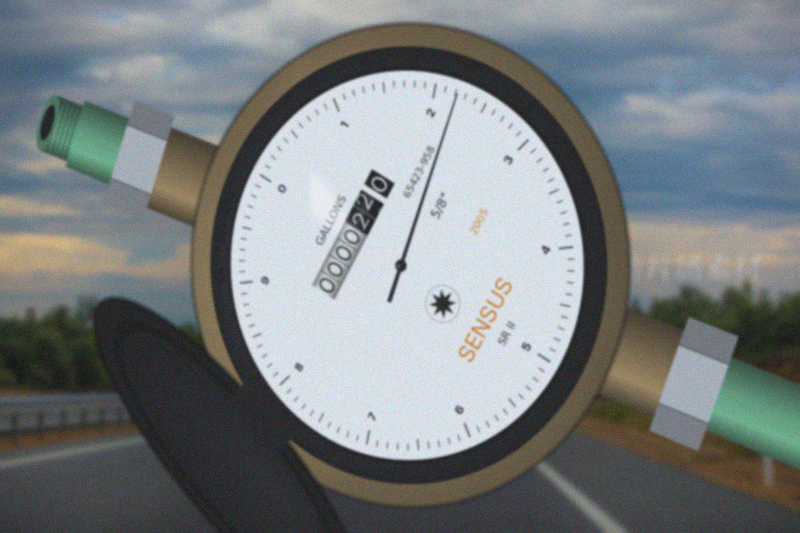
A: 222.2,gal
